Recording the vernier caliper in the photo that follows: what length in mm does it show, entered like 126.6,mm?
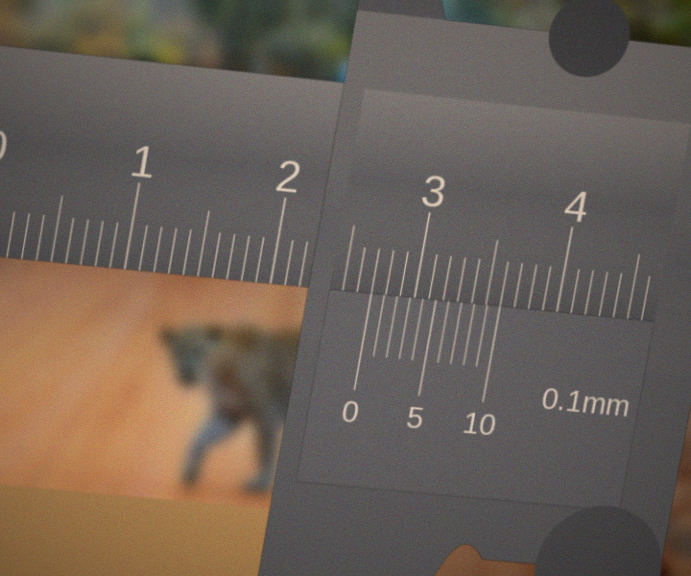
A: 27.0,mm
